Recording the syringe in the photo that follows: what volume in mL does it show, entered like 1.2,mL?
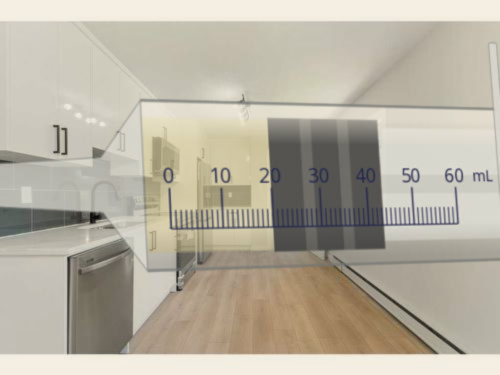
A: 20,mL
